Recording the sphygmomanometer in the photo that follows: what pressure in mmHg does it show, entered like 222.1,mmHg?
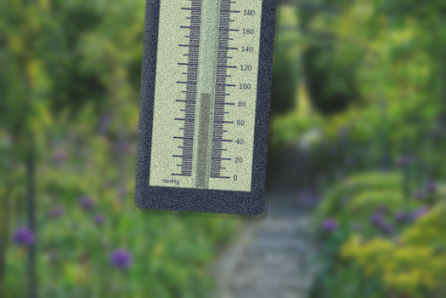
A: 90,mmHg
